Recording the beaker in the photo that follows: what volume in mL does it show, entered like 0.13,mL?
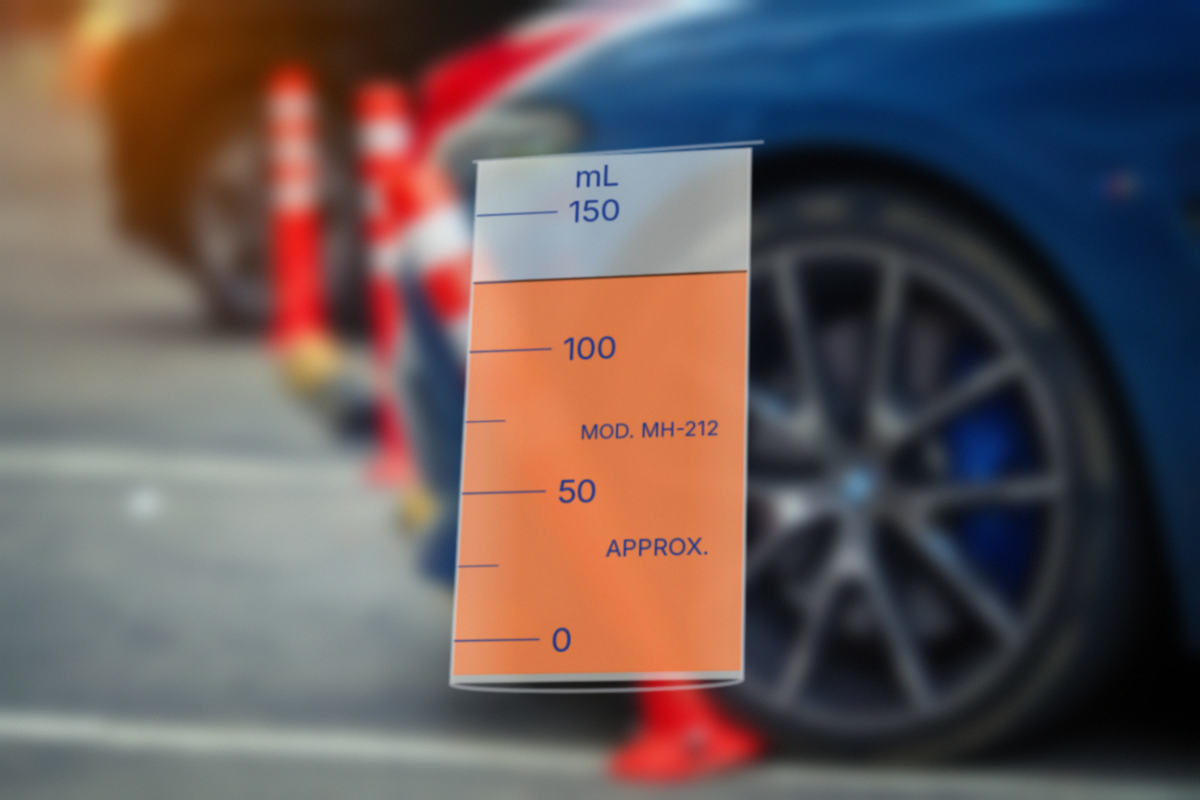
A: 125,mL
